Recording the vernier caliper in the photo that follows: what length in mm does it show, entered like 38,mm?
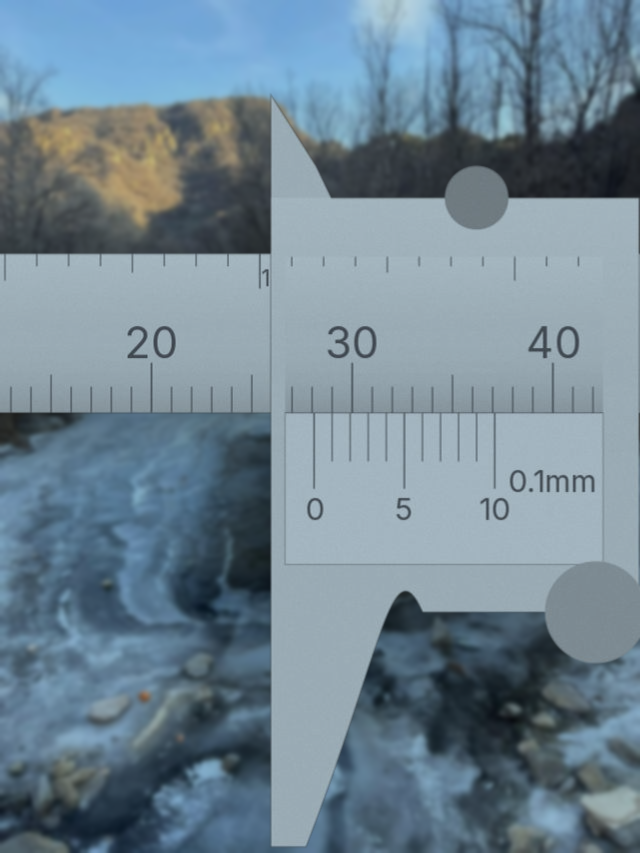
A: 28.1,mm
